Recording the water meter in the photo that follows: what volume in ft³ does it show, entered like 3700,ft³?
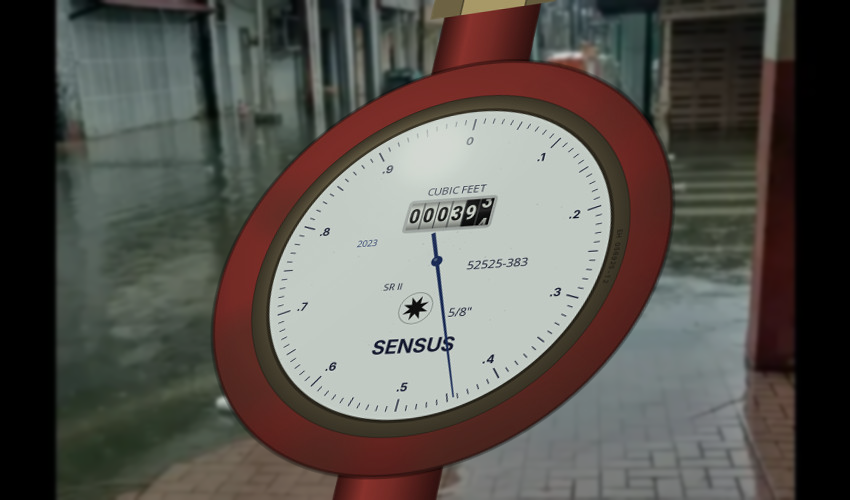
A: 393.44,ft³
